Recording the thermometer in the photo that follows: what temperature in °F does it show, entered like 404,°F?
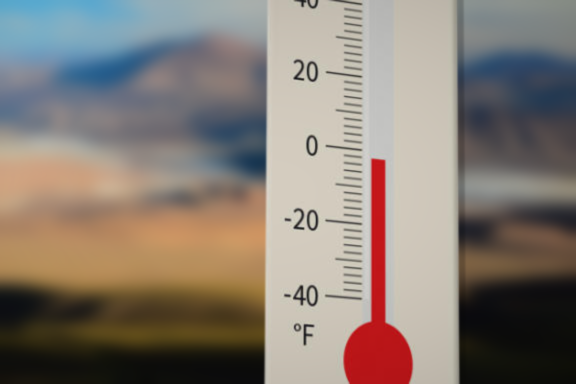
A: -2,°F
